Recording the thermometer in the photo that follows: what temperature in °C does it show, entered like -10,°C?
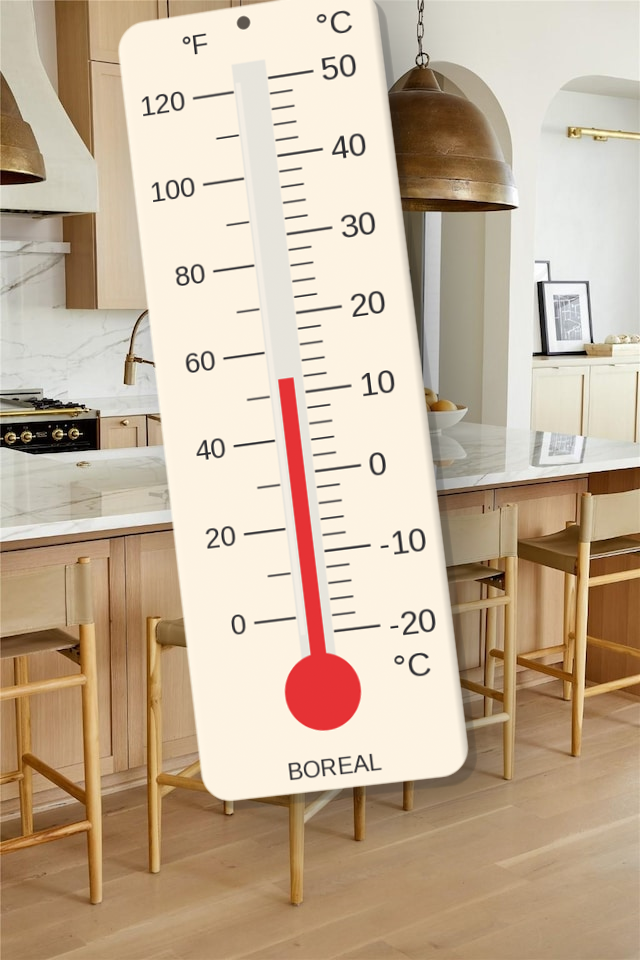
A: 12,°C
